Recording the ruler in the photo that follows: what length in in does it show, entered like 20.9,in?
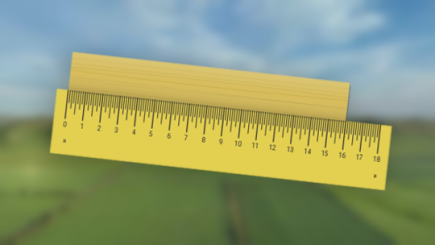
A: 16,in
